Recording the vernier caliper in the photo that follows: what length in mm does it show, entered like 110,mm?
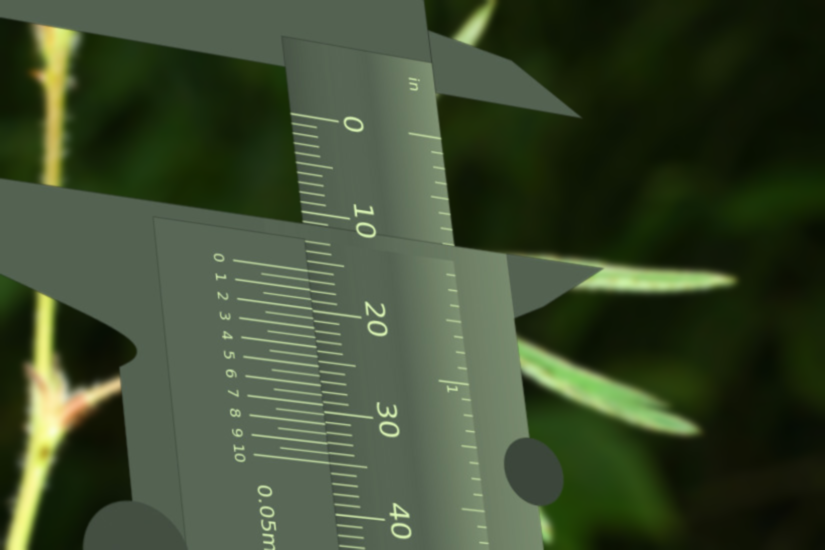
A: 16.0,mm
